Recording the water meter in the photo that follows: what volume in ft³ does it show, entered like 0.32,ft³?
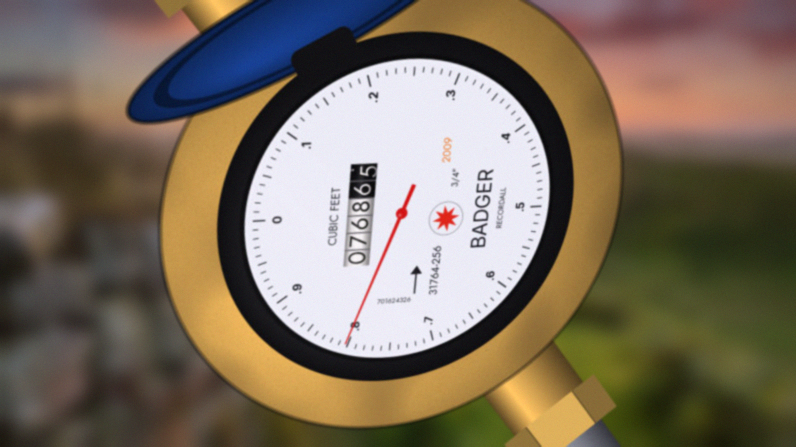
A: 76864.80,ft³
